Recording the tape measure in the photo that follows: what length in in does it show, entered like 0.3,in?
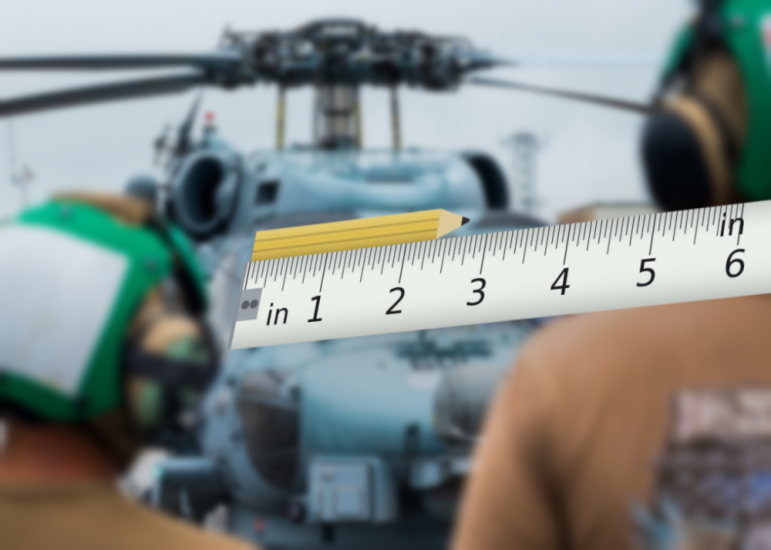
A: 2.75,in
